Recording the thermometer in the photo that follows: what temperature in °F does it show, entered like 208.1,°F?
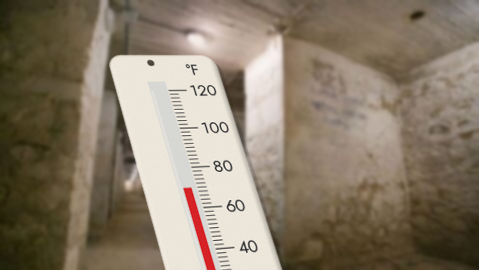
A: 70,°F
